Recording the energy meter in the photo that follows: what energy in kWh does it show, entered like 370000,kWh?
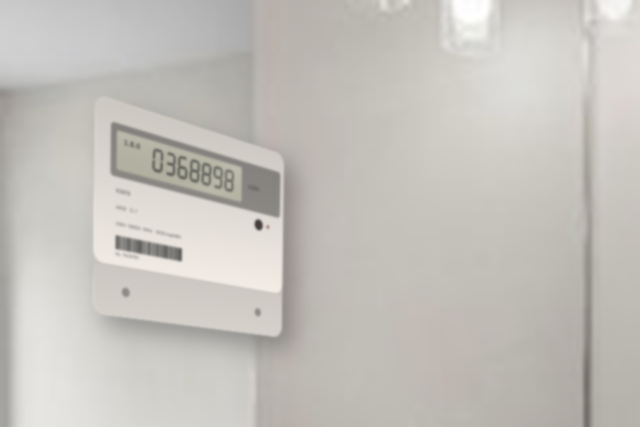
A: 368898,kWh
